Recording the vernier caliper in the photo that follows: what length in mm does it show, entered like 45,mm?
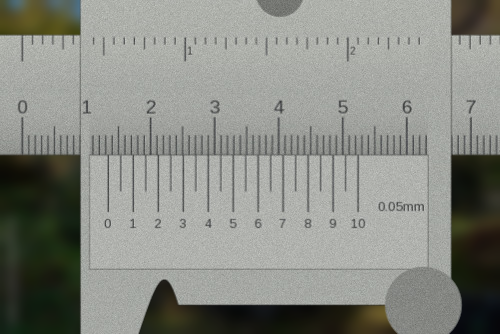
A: 13.4,mm
